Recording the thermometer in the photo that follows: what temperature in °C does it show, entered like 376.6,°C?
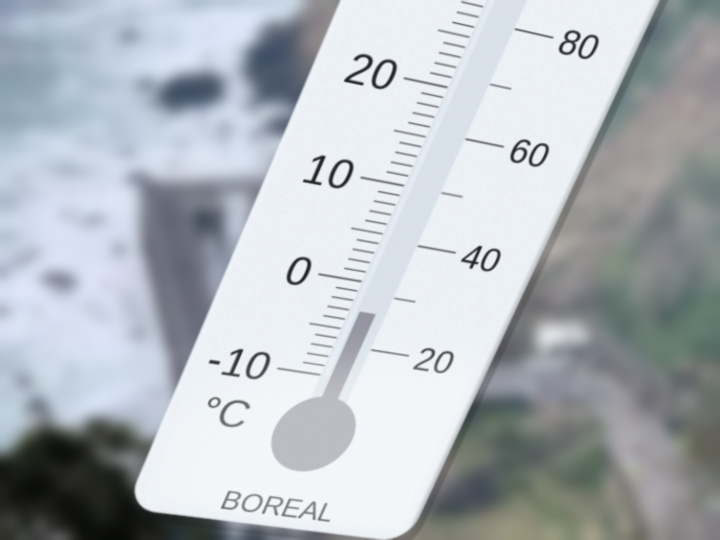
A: -3,°C
